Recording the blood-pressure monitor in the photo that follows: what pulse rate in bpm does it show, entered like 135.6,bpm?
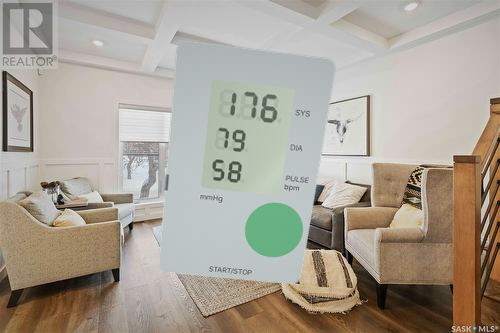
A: 58,bpm
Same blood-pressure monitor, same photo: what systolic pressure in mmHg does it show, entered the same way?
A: 176,mmHg
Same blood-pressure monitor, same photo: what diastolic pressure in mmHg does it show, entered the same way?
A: 79,mmHg
